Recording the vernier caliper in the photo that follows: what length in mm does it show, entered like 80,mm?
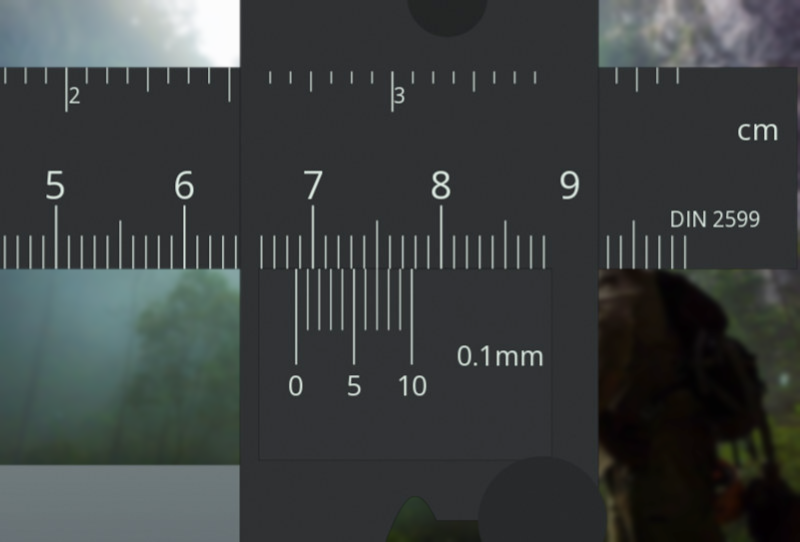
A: 68.7,mm
